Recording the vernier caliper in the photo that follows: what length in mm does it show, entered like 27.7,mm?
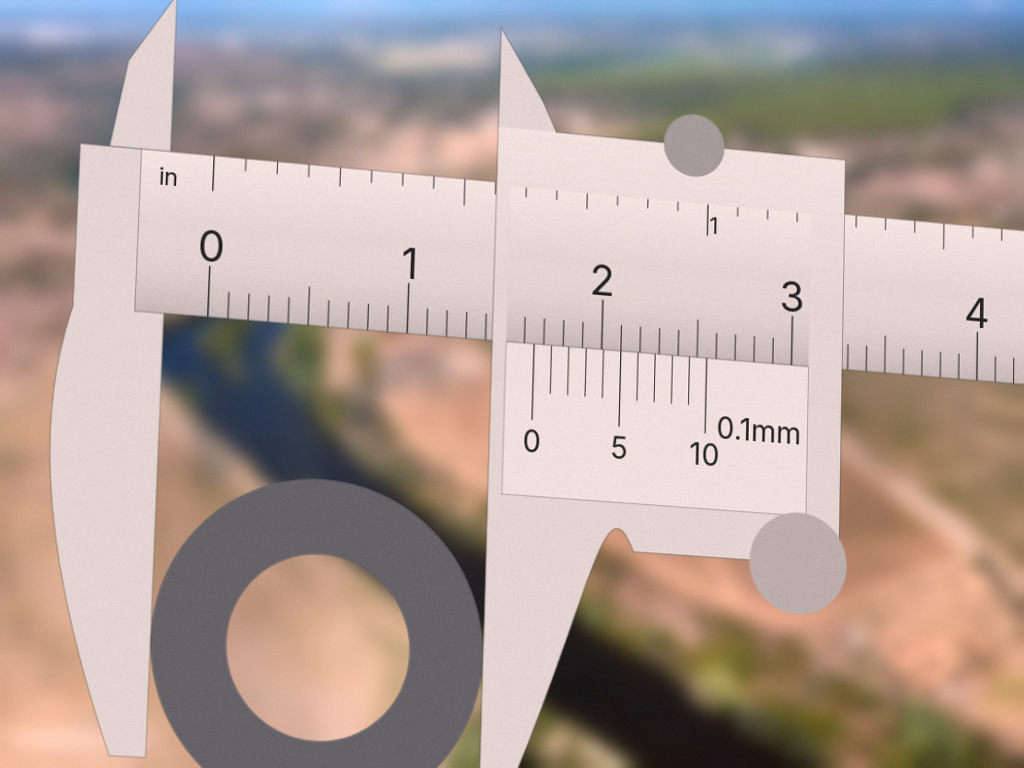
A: 16.5,mm
